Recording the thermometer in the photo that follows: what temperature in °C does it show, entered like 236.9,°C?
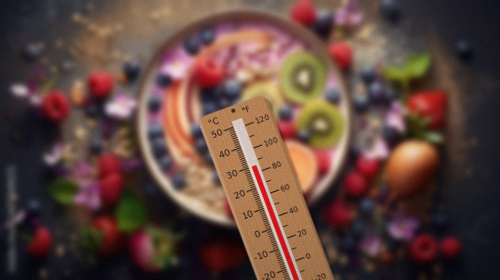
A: 30,°C
